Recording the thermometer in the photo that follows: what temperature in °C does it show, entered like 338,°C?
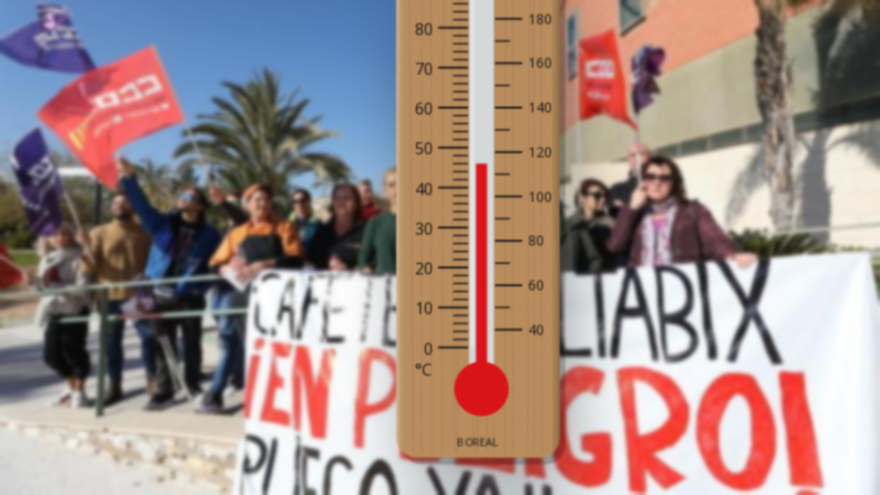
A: 46,°C
